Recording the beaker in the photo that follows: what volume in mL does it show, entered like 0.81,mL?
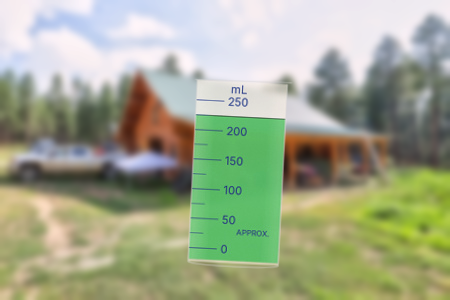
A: 225,mL
